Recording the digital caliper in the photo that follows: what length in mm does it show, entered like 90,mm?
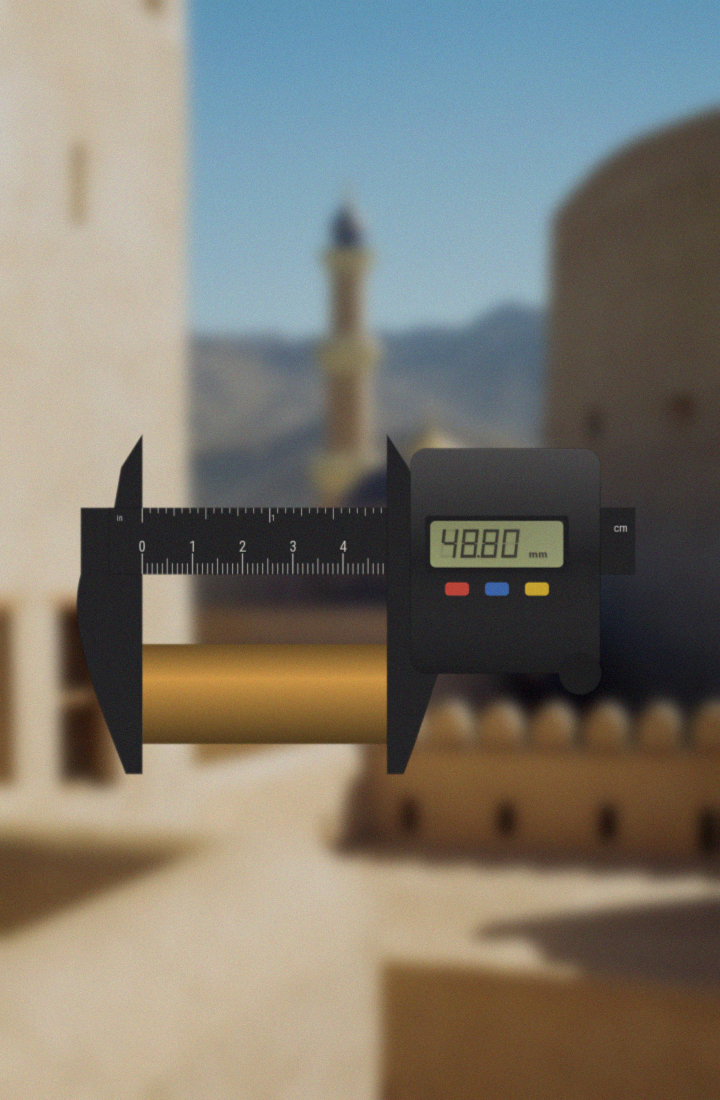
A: 48.80,mm
